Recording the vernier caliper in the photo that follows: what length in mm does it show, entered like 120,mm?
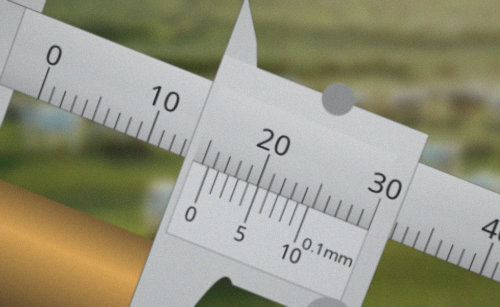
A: 15.6,mm
